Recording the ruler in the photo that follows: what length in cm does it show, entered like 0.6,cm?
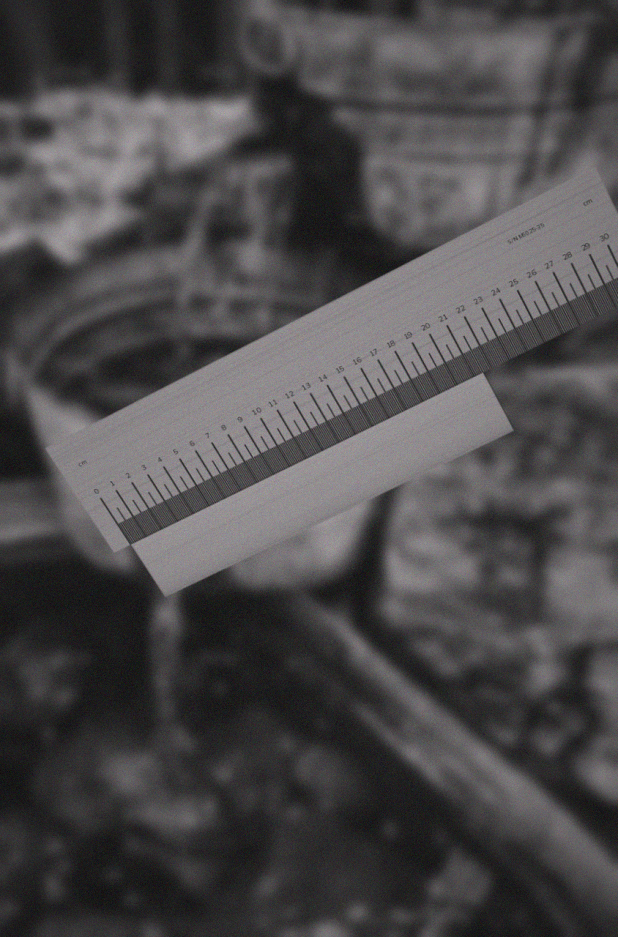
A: 21.5,cm
